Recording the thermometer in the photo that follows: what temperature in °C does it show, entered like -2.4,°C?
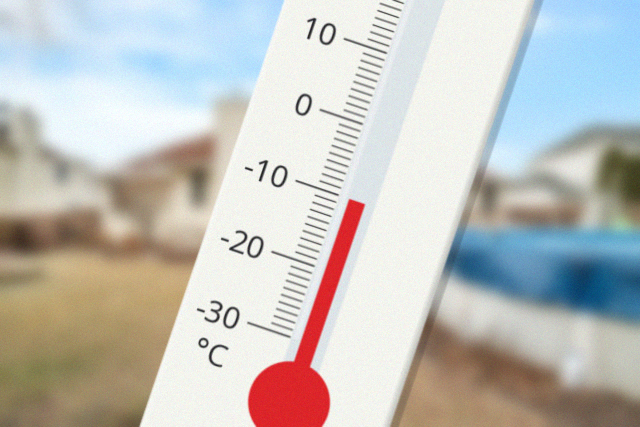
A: -10,°C
